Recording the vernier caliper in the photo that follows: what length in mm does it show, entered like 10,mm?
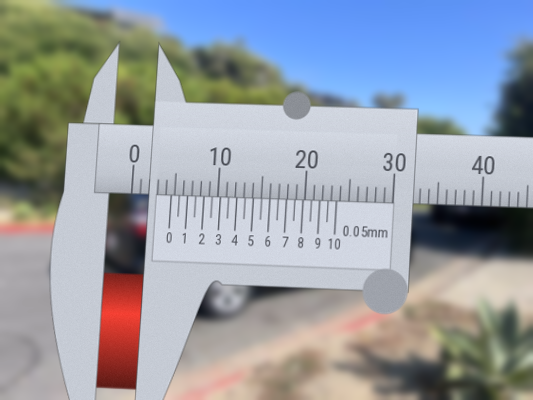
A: 4.6,mm
